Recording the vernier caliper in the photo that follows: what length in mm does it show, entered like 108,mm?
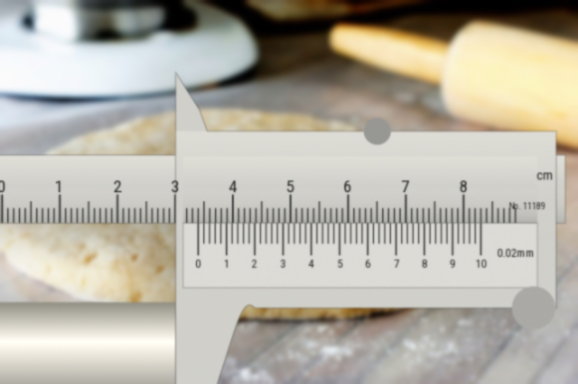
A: 34.0,mm
